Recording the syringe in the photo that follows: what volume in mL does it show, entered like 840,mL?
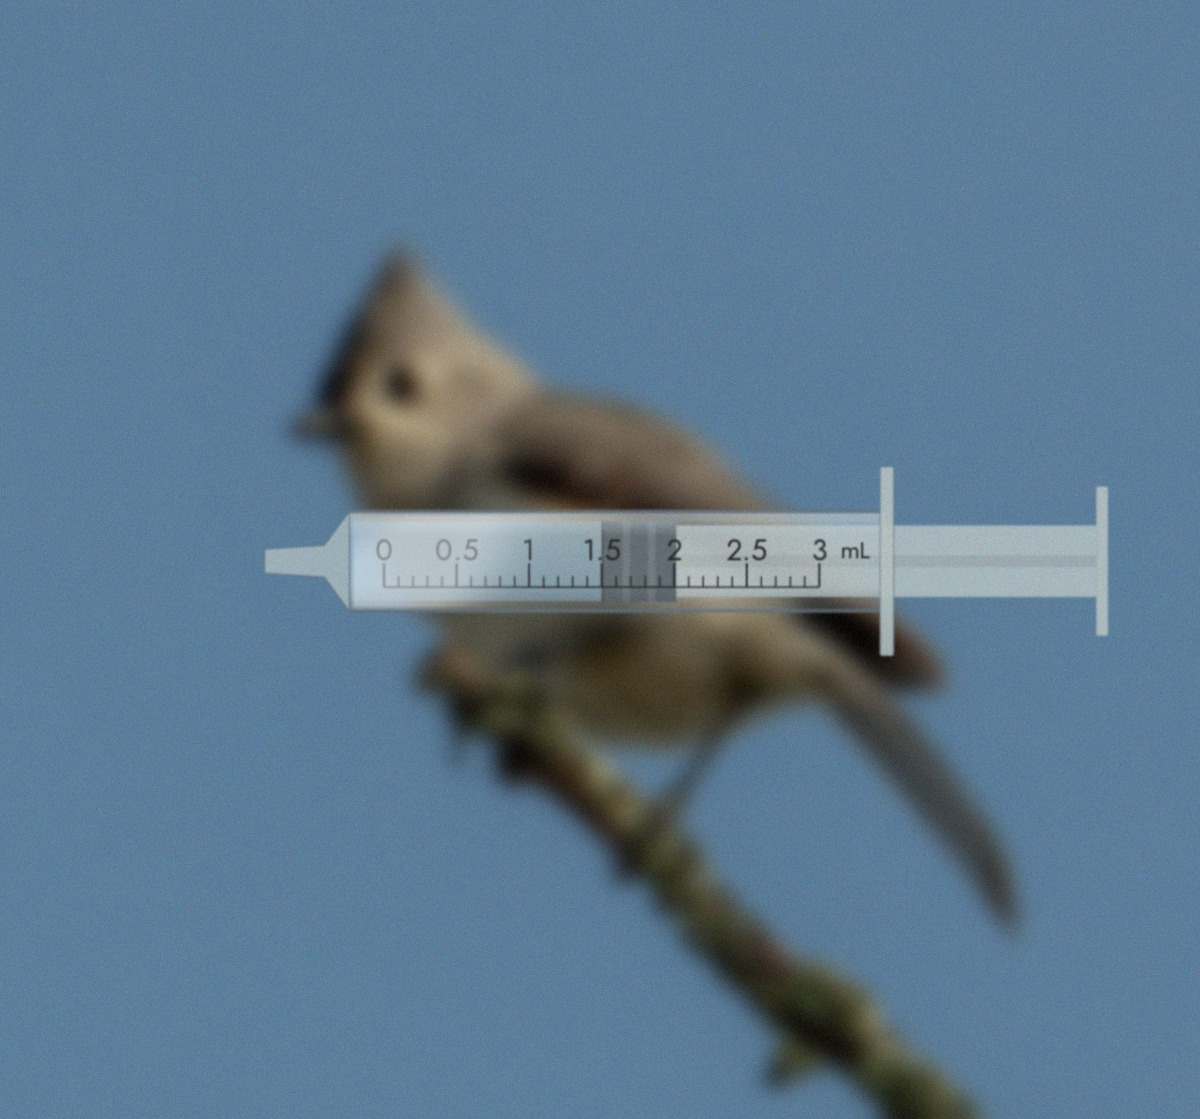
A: 1.5,mL
